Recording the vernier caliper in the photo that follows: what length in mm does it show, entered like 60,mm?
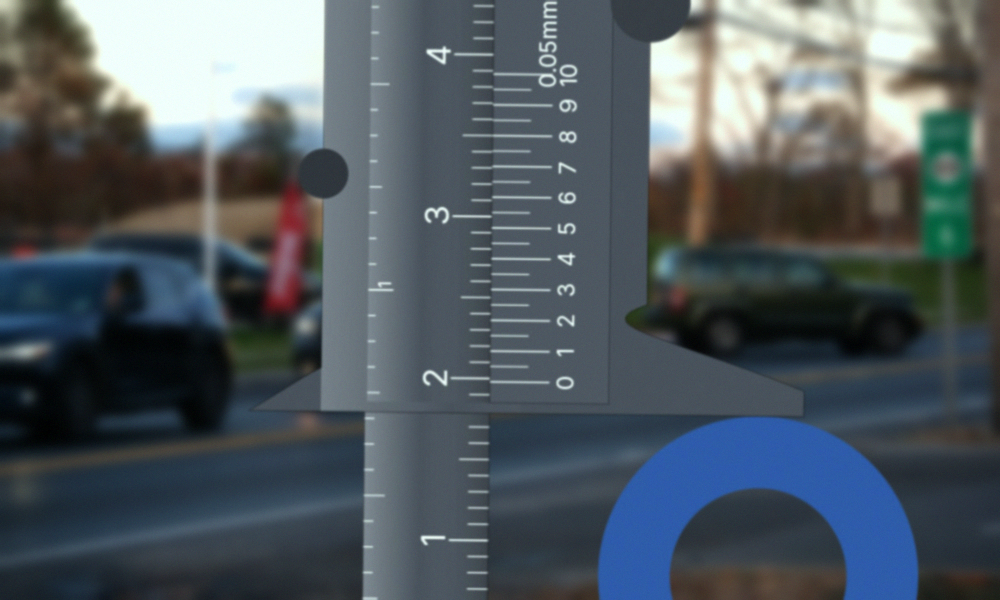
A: 19.8,mm
